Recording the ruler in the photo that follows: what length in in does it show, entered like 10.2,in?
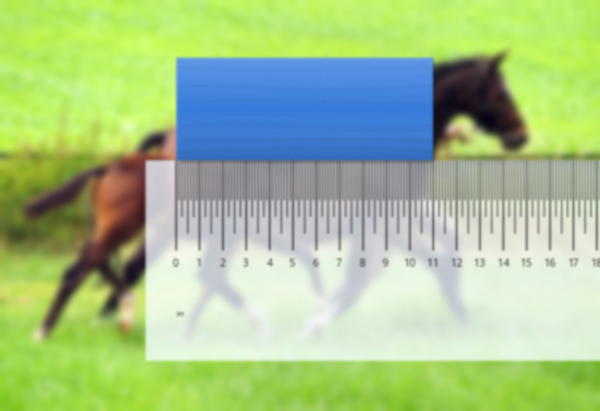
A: 11,in
